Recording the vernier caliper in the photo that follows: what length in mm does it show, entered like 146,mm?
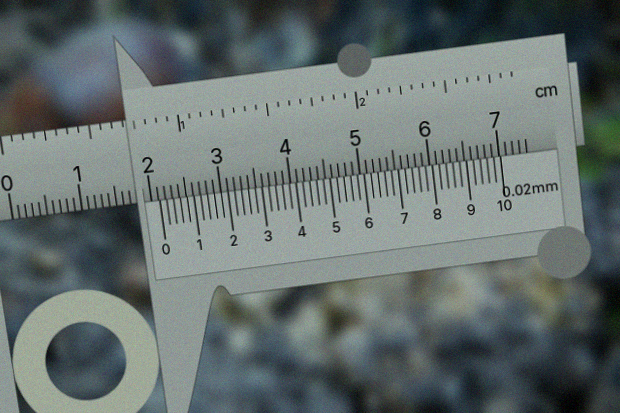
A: 21.2,mm
